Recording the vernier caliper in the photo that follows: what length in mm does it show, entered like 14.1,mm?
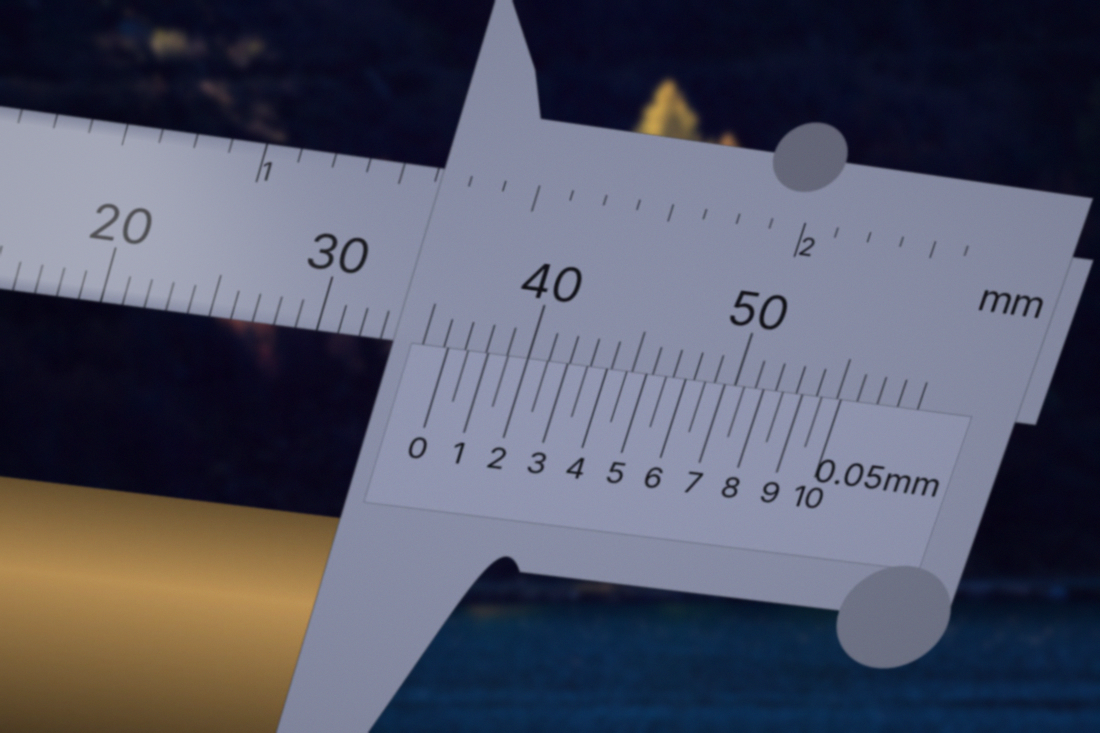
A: 36.2,mm
